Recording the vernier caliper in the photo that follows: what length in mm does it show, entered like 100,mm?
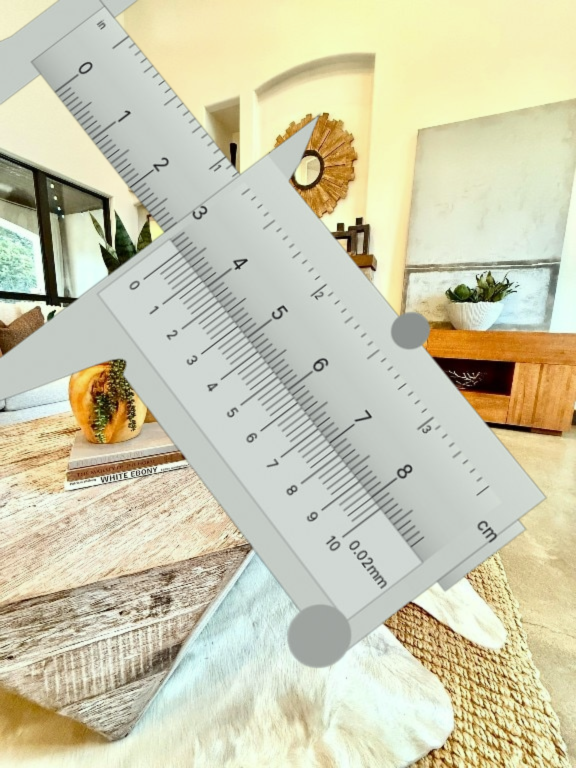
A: 33.0,mm
